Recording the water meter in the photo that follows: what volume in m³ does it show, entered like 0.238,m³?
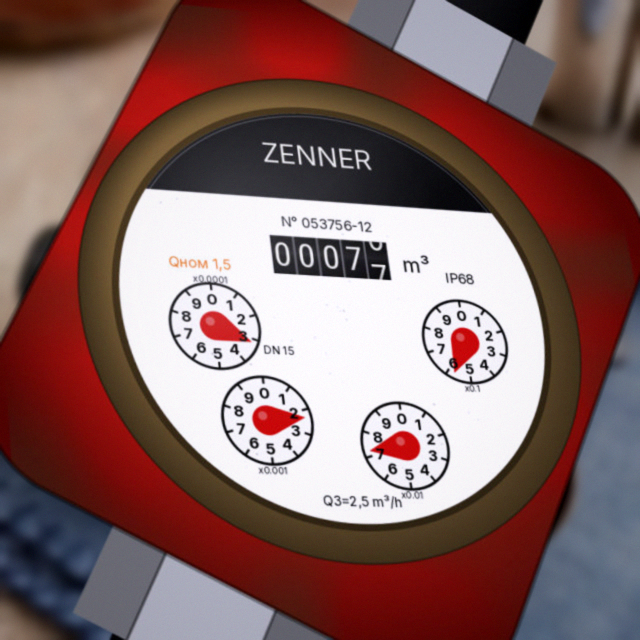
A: 76.5723,m³
